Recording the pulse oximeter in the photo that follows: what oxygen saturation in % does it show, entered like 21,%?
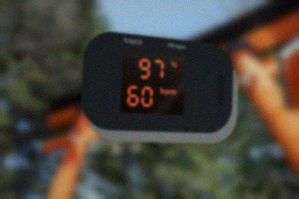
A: 97,%
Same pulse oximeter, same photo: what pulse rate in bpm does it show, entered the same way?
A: 60,bpm
